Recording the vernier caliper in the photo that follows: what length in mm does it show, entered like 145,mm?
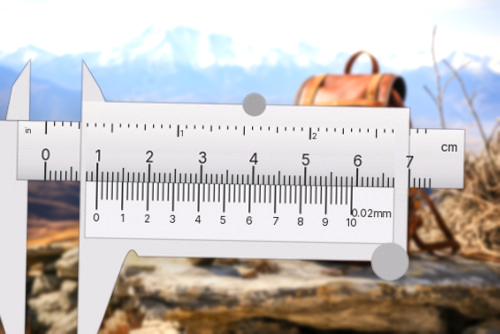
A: 10.0,mm
